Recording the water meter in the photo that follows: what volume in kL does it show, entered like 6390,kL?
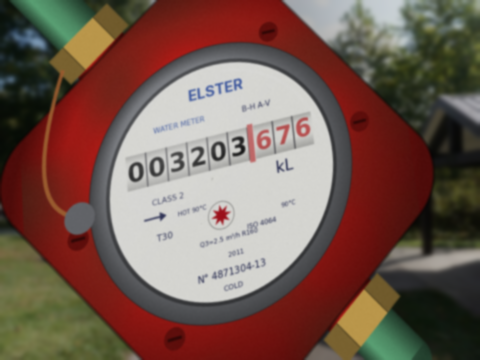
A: 3203.676,kL
